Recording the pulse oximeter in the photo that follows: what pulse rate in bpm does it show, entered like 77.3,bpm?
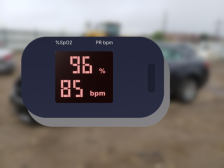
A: 85,bpm
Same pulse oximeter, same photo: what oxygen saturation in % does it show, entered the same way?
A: 96,%
